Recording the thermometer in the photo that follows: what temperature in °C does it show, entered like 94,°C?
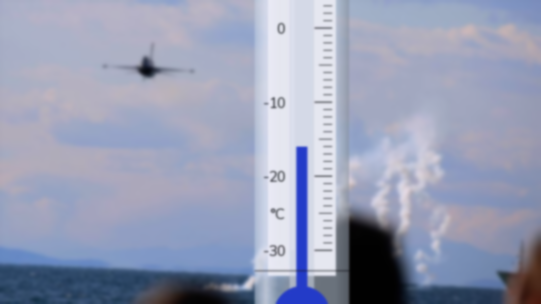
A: -16,°C
